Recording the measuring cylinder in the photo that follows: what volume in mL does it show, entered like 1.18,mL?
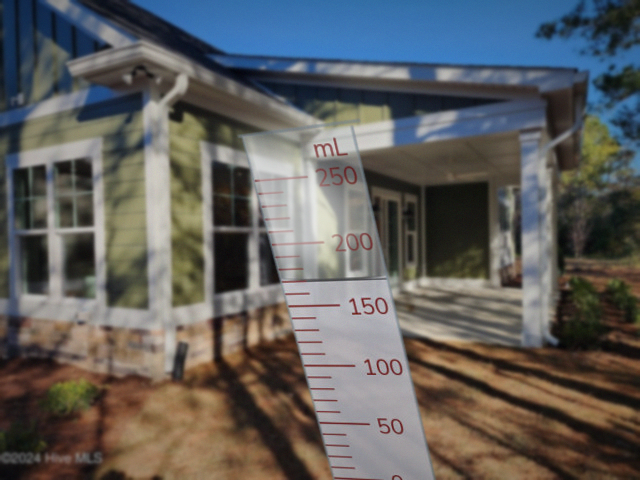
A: 170,mL
